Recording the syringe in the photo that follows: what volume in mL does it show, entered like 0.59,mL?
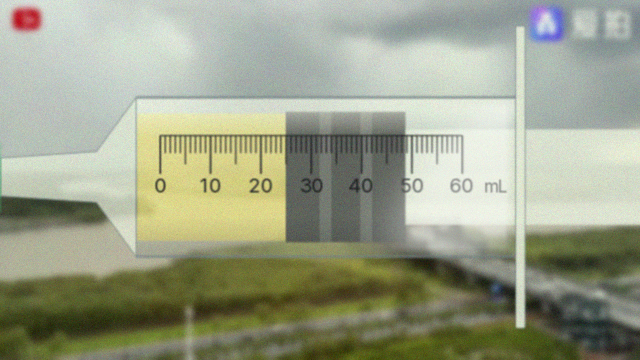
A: 25,mL
